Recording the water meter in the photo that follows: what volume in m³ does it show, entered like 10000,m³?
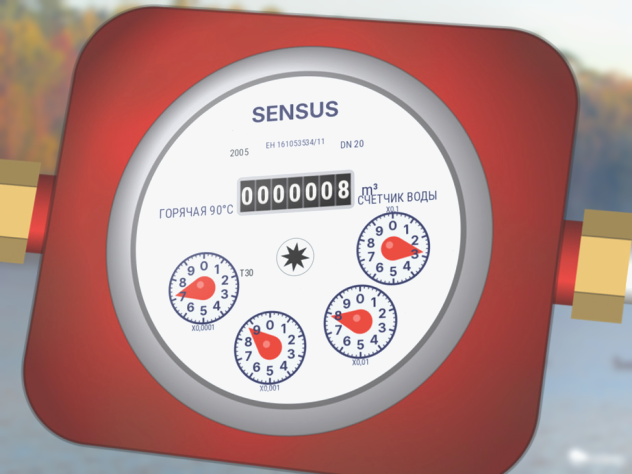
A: 8.2787,m³
